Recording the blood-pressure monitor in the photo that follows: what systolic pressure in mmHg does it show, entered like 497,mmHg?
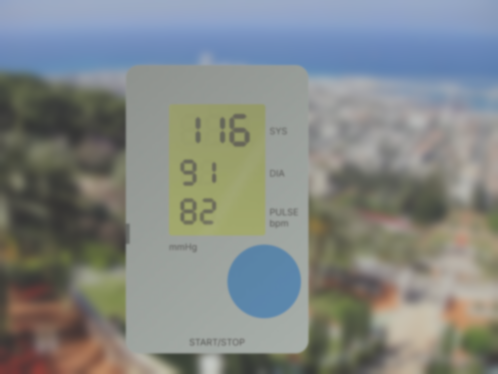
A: 116,mmHg
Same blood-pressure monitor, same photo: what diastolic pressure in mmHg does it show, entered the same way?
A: 91,mmHg
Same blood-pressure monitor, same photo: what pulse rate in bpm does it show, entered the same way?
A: 82,bpm
